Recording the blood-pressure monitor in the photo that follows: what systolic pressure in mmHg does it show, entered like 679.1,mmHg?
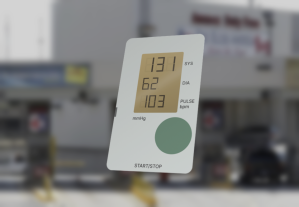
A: 131,mmHg
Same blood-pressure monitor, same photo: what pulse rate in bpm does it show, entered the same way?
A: 103,bpm
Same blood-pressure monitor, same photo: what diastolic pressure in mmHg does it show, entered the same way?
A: 62,mmHg
